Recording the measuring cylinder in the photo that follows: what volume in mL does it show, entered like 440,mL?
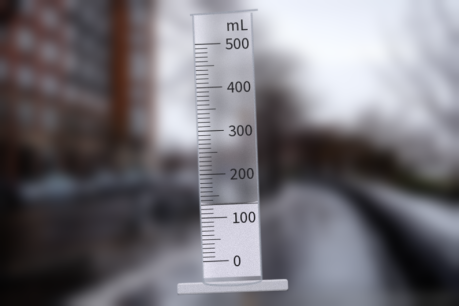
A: 130,mL
